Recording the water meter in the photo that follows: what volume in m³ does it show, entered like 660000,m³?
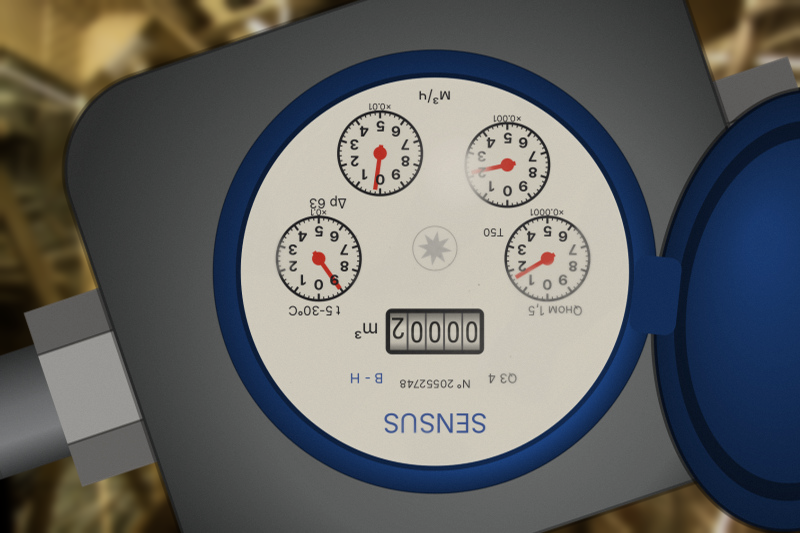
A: 1.9021,m³
